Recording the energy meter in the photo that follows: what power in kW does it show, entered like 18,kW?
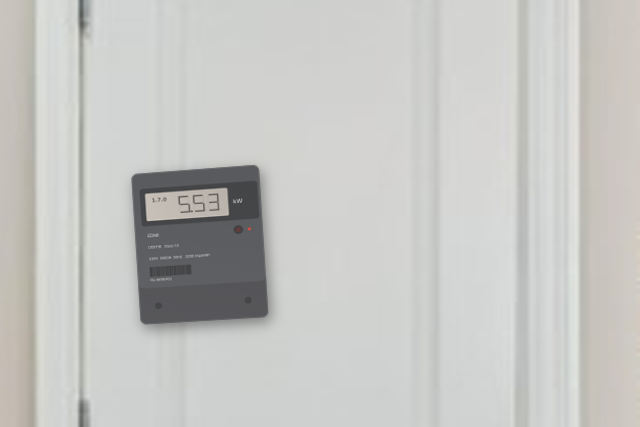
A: 5.53,kW
